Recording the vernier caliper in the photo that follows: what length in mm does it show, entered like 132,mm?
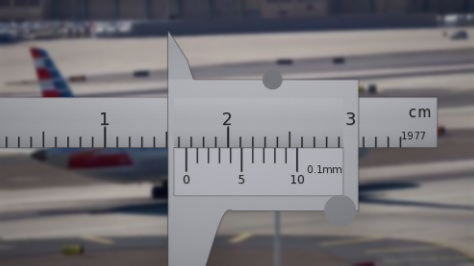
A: 16.6,mm
